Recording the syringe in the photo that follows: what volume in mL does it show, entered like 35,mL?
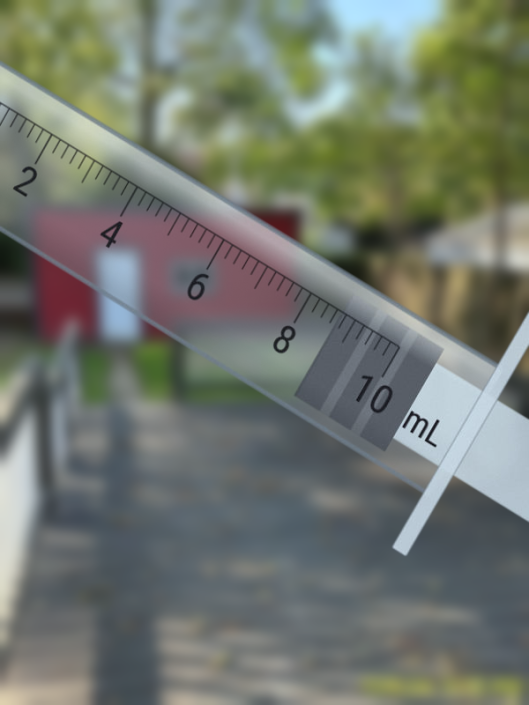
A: 8.7,mL
